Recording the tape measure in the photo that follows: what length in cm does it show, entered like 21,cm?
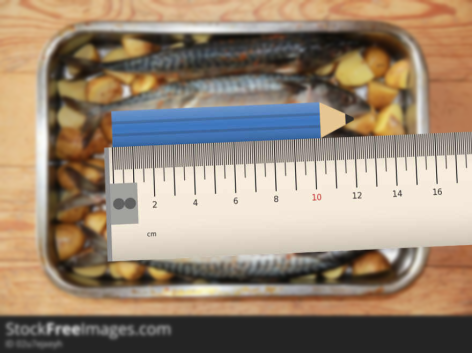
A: 12,cm
